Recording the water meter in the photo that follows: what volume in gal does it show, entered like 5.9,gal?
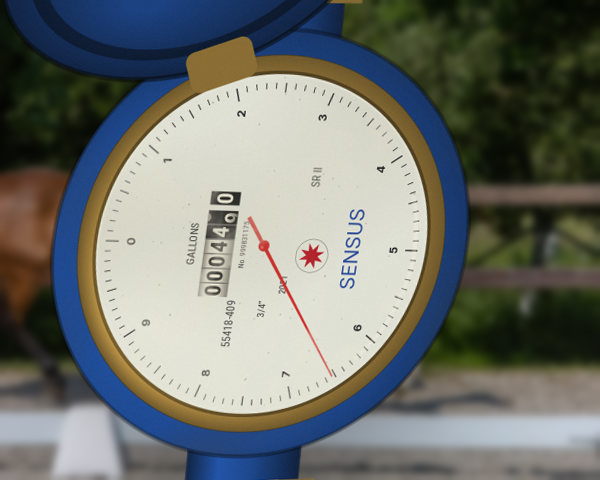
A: 4486.5,gal
